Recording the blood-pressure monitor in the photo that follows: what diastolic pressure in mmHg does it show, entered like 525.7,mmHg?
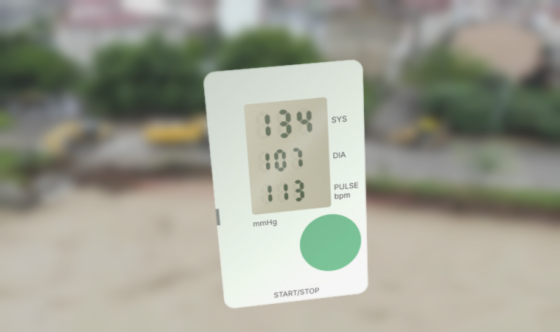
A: 107,mmHg
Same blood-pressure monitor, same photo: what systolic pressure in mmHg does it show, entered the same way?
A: 134,mmHg
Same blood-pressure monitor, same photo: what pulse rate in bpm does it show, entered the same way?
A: 113,bpm
